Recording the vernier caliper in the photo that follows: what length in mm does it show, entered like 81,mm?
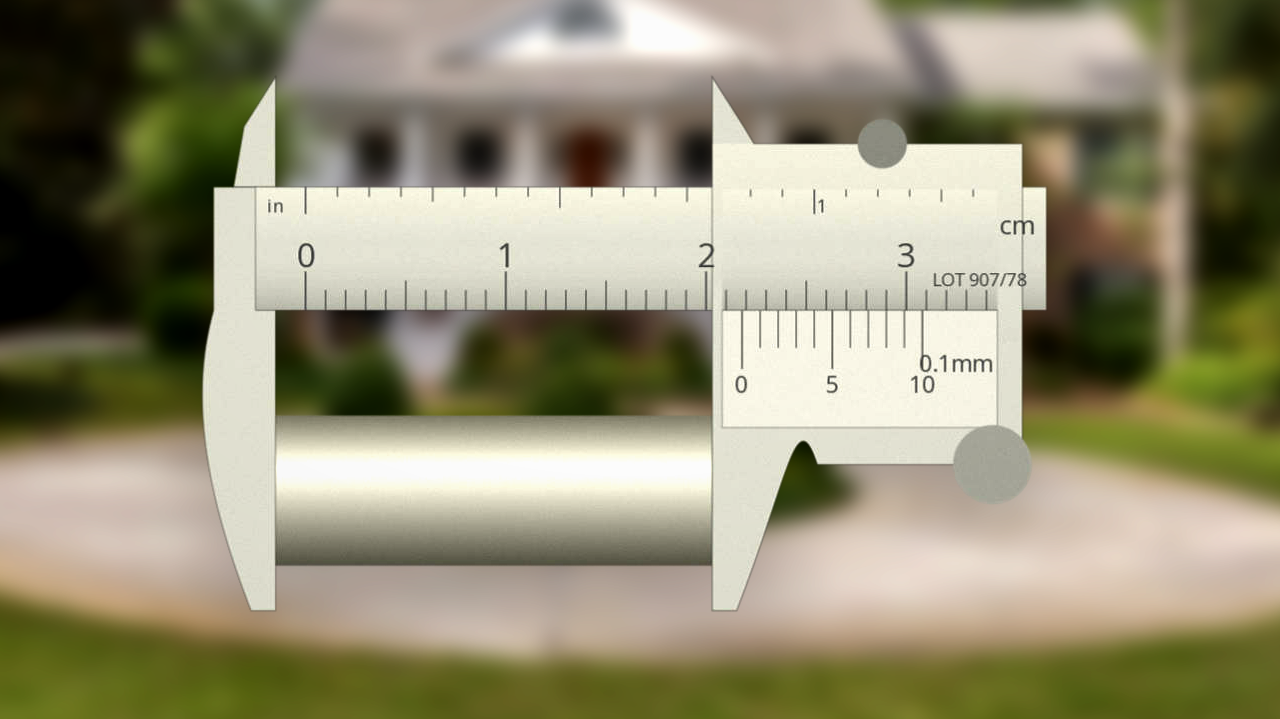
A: 21.8,mm
